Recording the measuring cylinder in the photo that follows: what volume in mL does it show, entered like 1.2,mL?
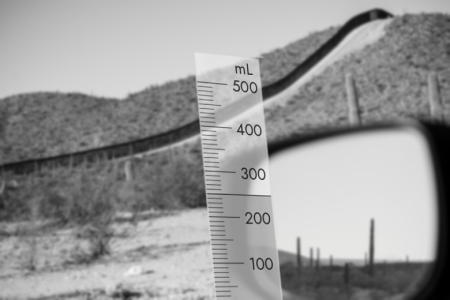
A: 250,mL
